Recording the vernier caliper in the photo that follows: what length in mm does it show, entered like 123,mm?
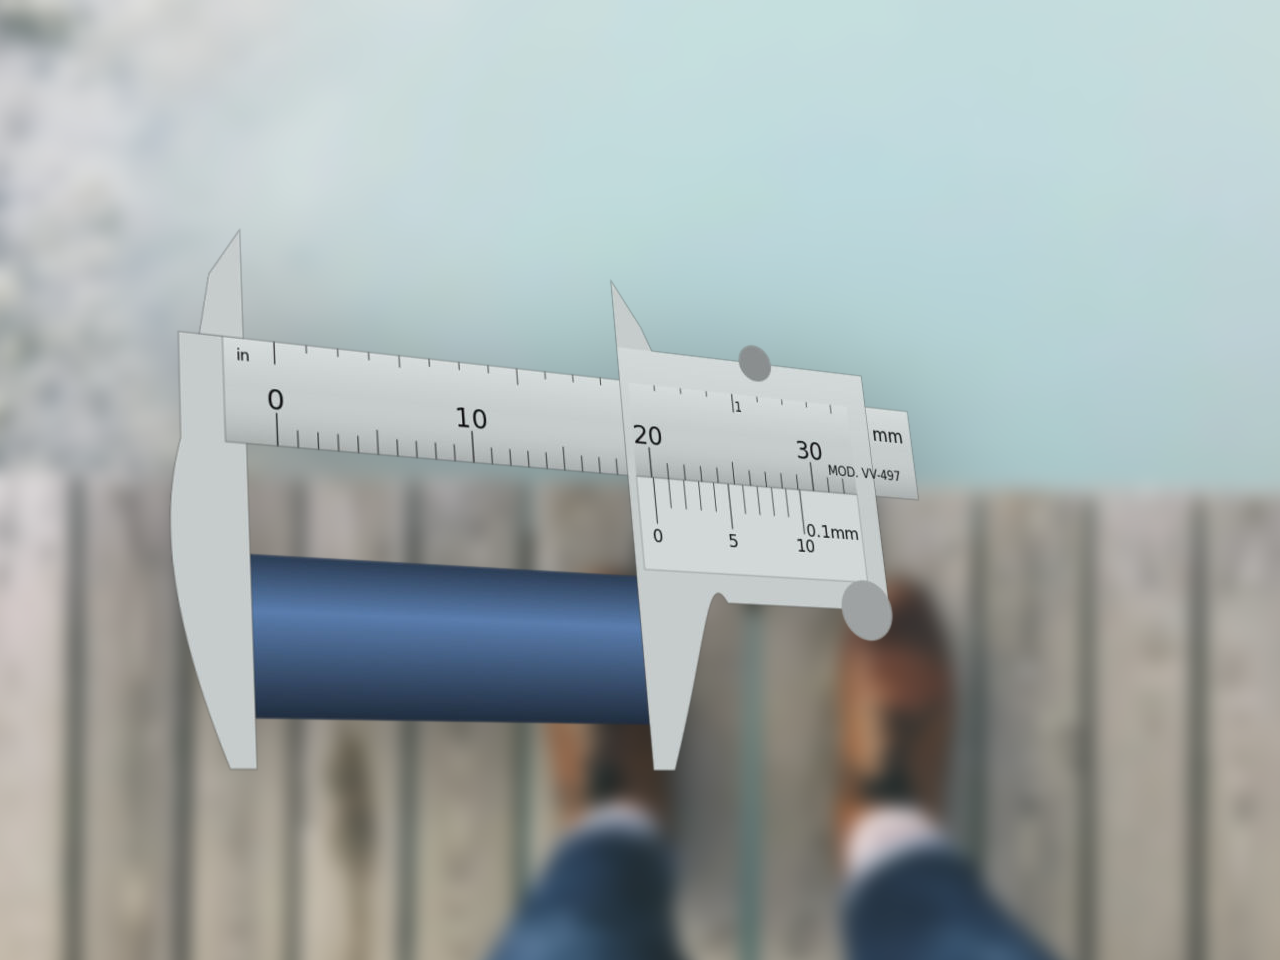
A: 20.1,mm
